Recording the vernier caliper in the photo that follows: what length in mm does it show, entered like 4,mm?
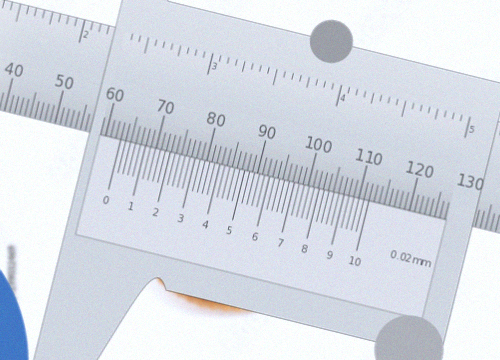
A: 63.0,mm
